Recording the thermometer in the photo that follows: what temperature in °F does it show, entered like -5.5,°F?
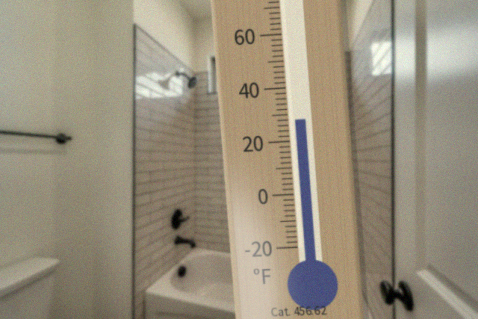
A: 28,°F
